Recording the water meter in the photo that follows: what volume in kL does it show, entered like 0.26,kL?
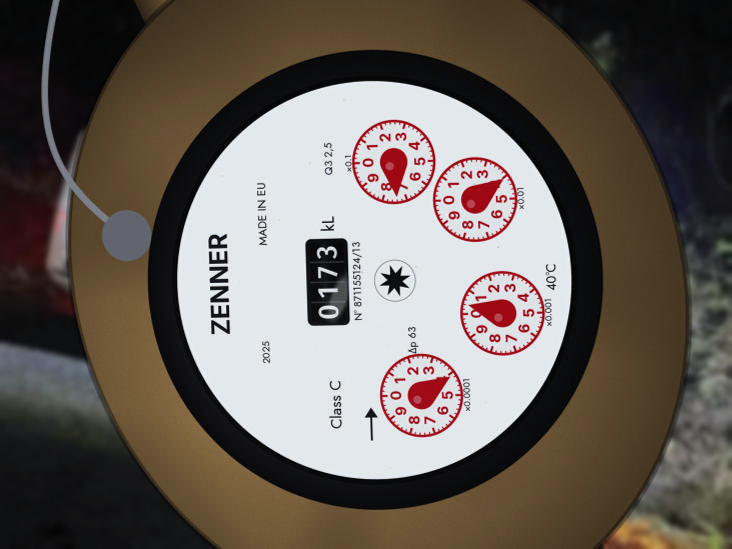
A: 173.7404,kL
